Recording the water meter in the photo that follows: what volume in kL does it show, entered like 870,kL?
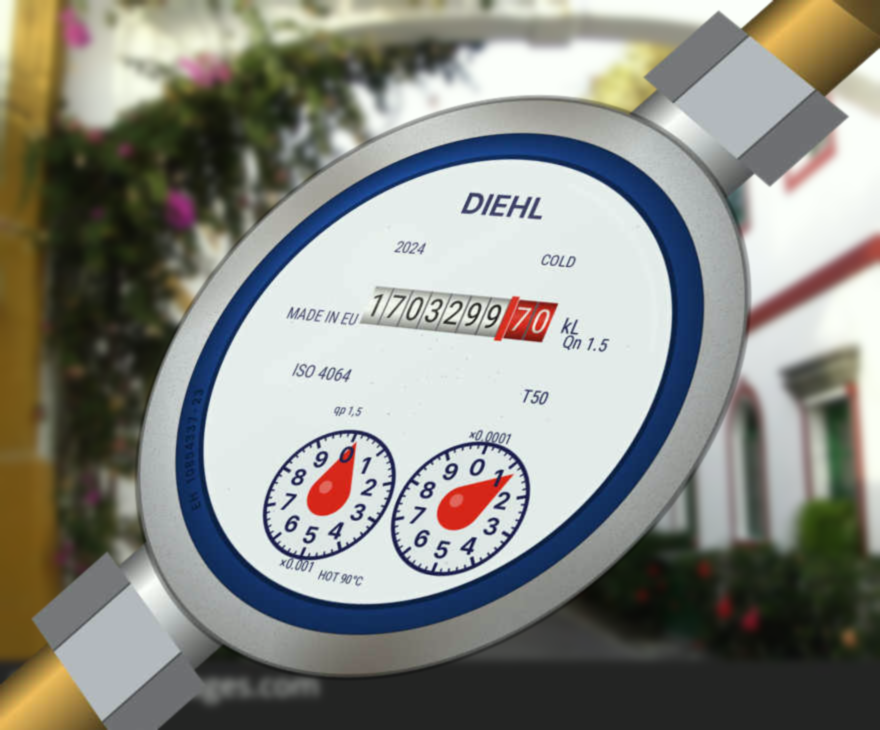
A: 1703299.7001,kL
